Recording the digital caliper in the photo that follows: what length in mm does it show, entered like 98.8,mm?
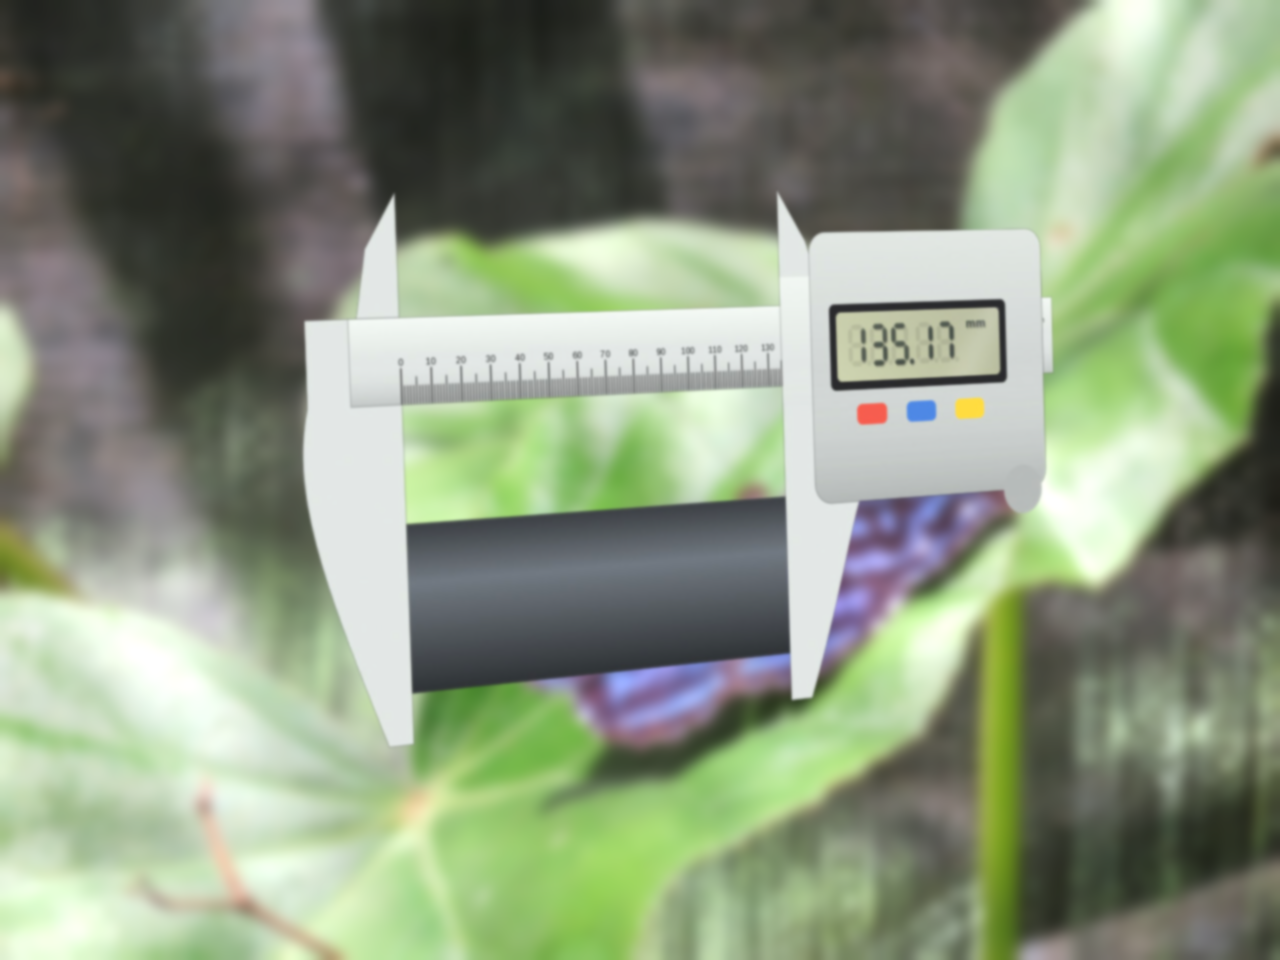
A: 135.17,mm
